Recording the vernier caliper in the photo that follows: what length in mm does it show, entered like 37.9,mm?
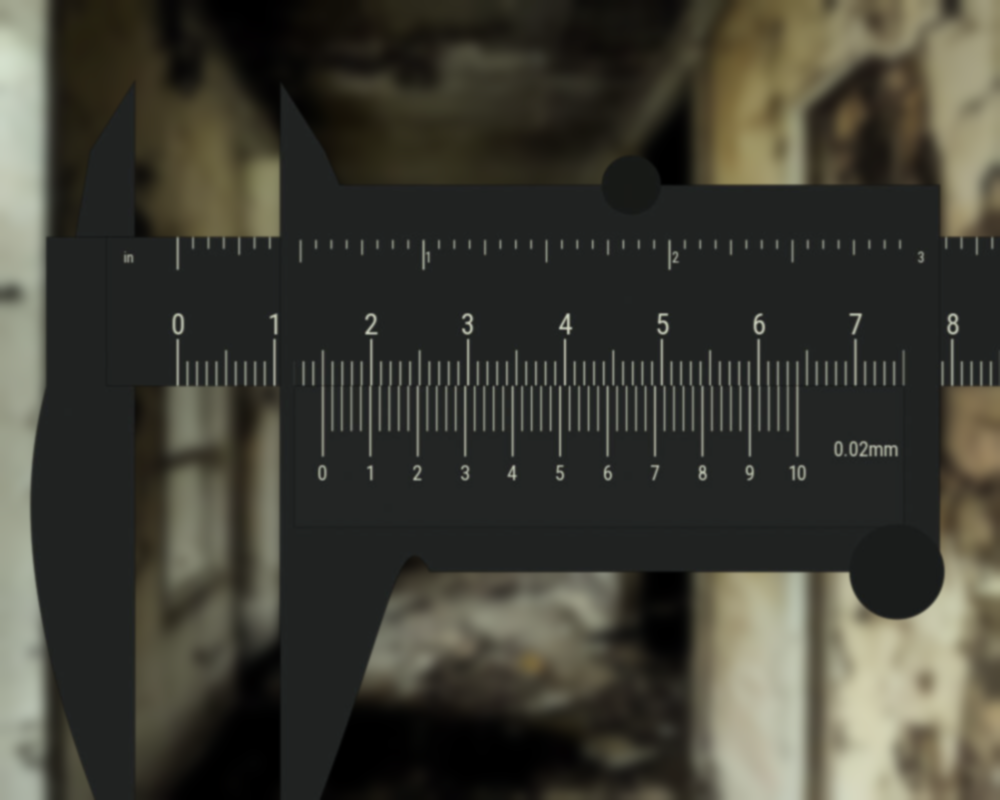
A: 15.0,mm
